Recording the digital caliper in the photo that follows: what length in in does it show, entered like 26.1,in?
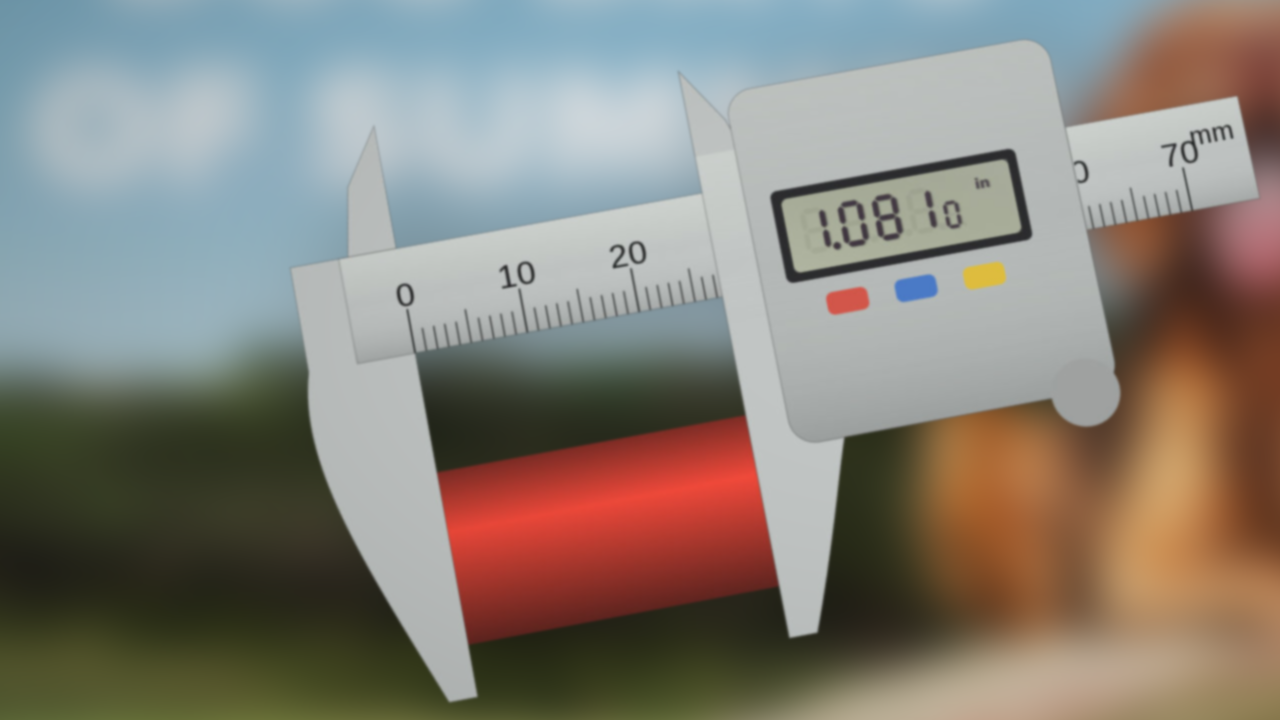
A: 1.0810,in
